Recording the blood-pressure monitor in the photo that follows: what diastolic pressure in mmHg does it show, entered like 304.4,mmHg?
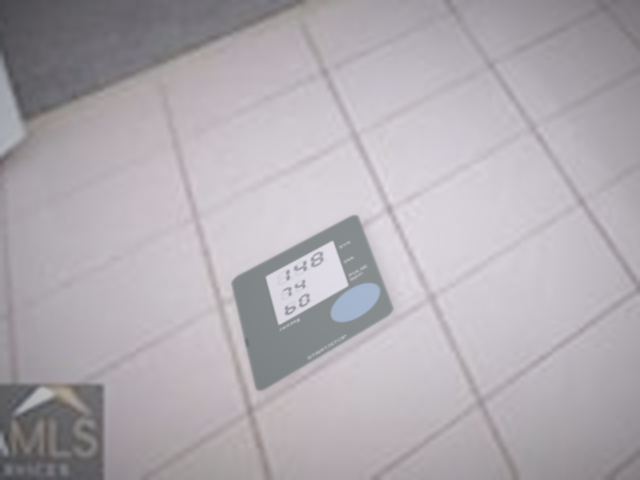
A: 74,mmHg
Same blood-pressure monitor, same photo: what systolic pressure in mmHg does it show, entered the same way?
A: 148,mmHg
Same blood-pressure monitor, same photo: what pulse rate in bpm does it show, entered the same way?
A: 60,bpm
